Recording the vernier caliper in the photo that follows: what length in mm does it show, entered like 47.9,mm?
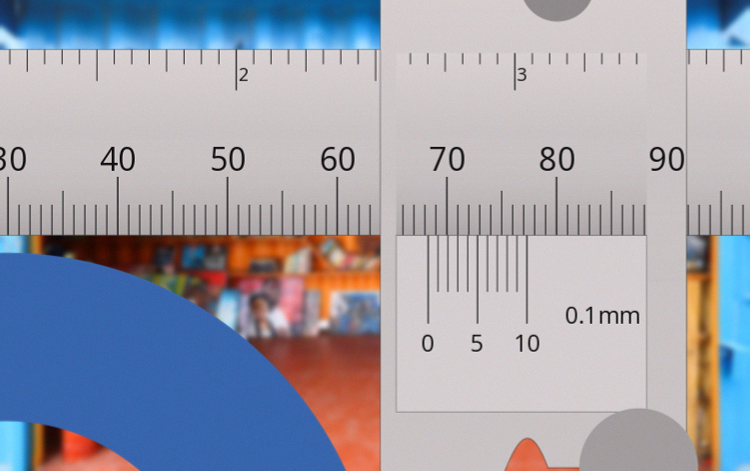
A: 68.3,mm
